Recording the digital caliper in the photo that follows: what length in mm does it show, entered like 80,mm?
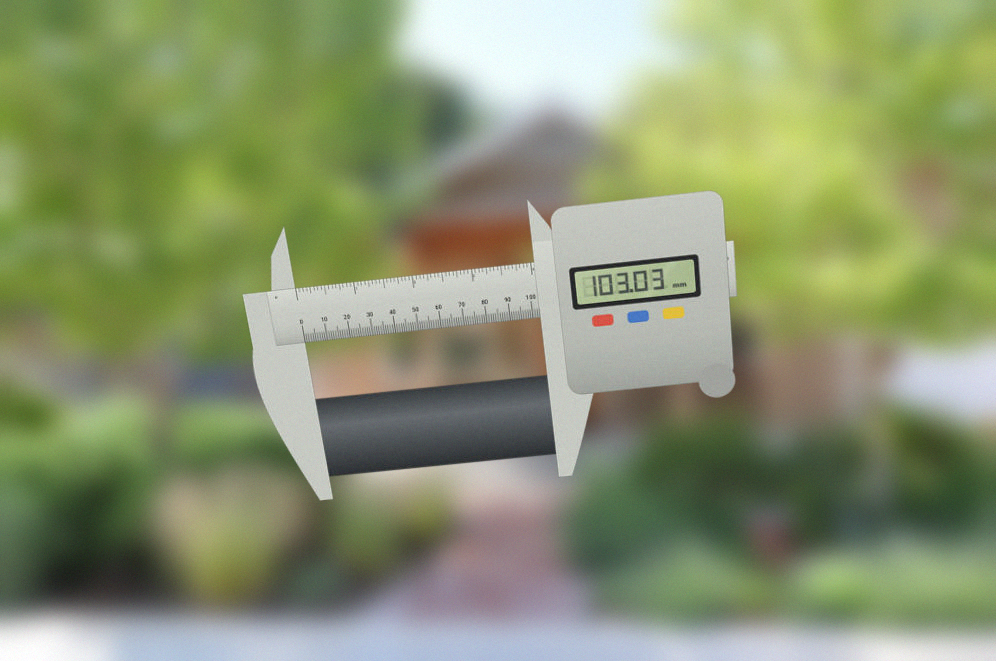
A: 103.03,mm
